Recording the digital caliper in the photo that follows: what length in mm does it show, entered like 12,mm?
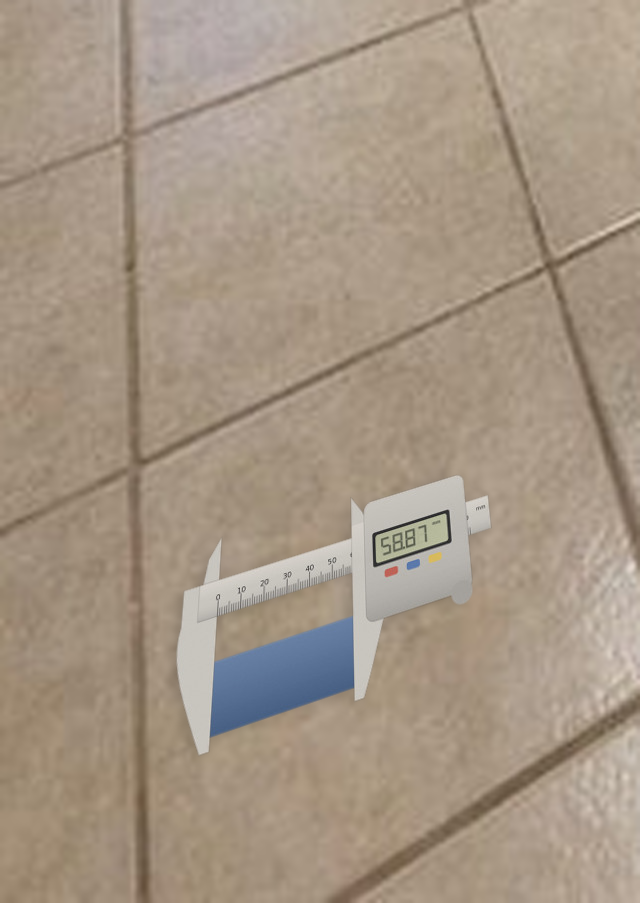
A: 58.87,mm
